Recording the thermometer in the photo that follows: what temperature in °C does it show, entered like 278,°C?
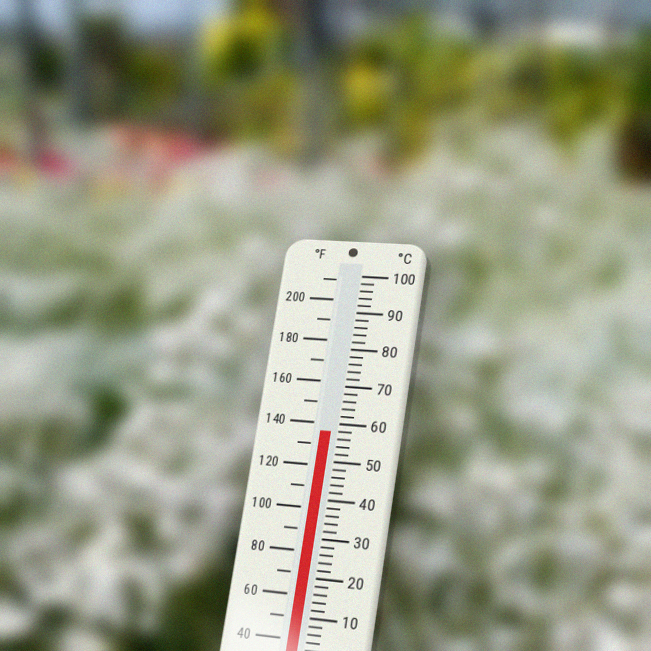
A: 58,°C
